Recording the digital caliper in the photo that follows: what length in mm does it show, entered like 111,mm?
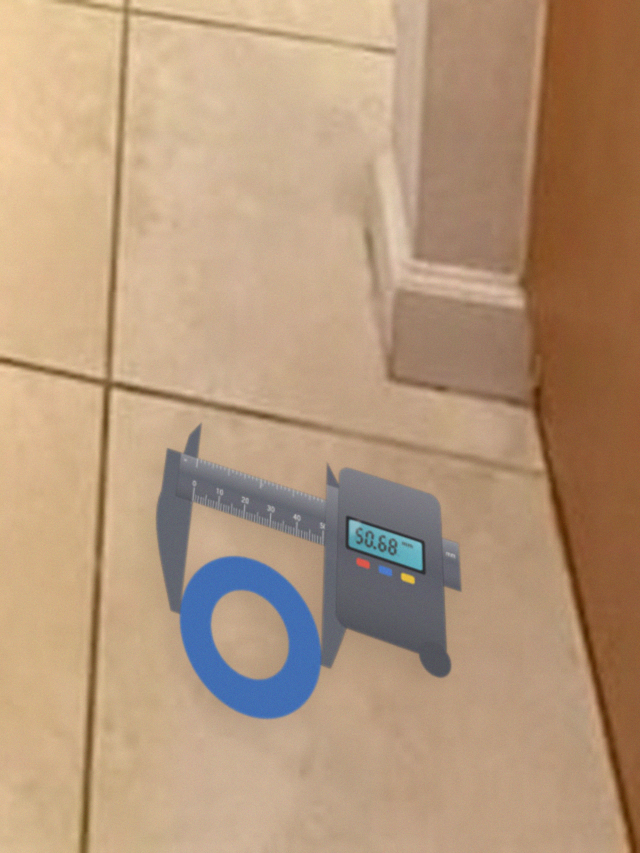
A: 50.68,mm
